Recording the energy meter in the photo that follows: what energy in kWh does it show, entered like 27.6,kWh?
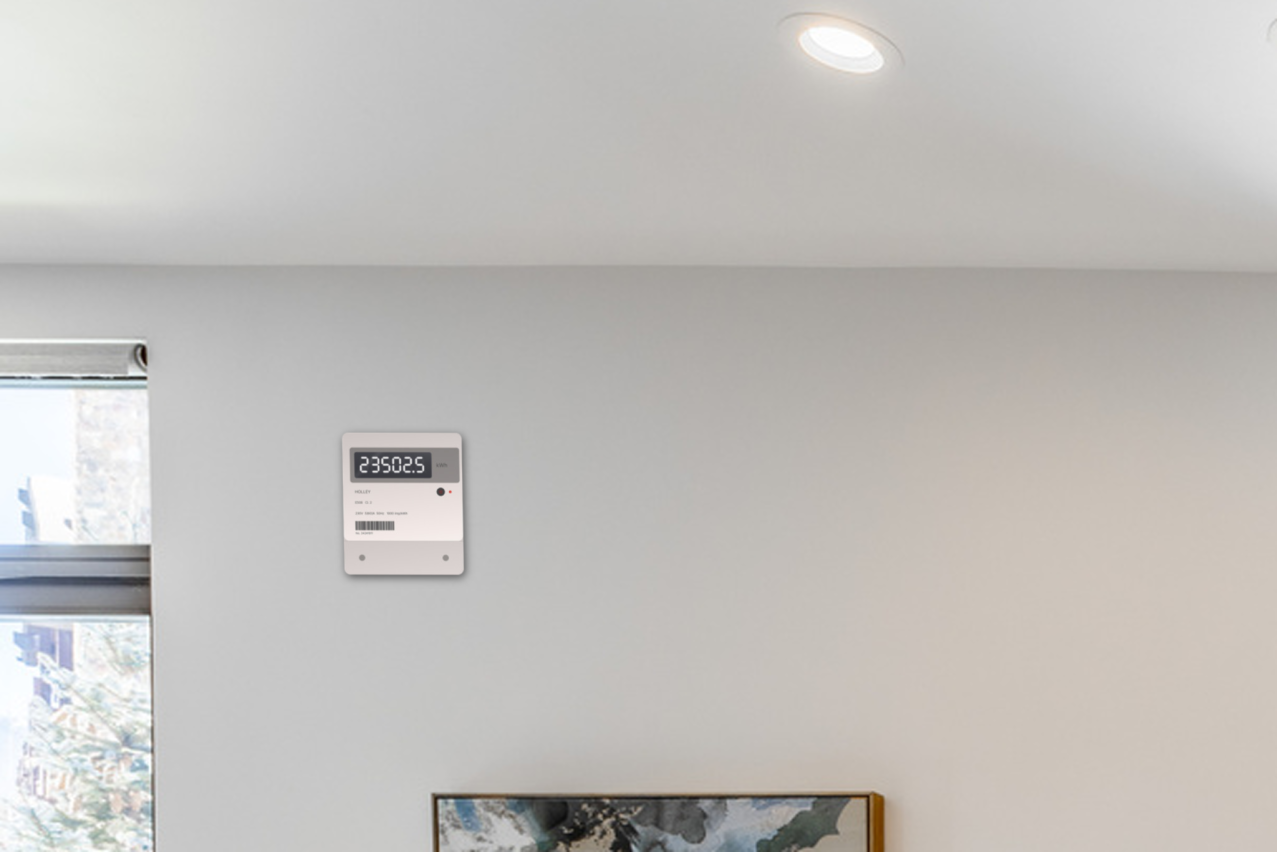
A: 23502.5,kWh
